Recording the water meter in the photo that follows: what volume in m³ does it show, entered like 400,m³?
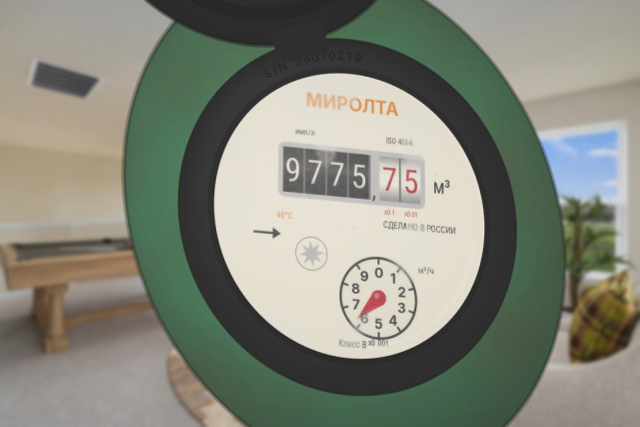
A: 9775.756,m³
